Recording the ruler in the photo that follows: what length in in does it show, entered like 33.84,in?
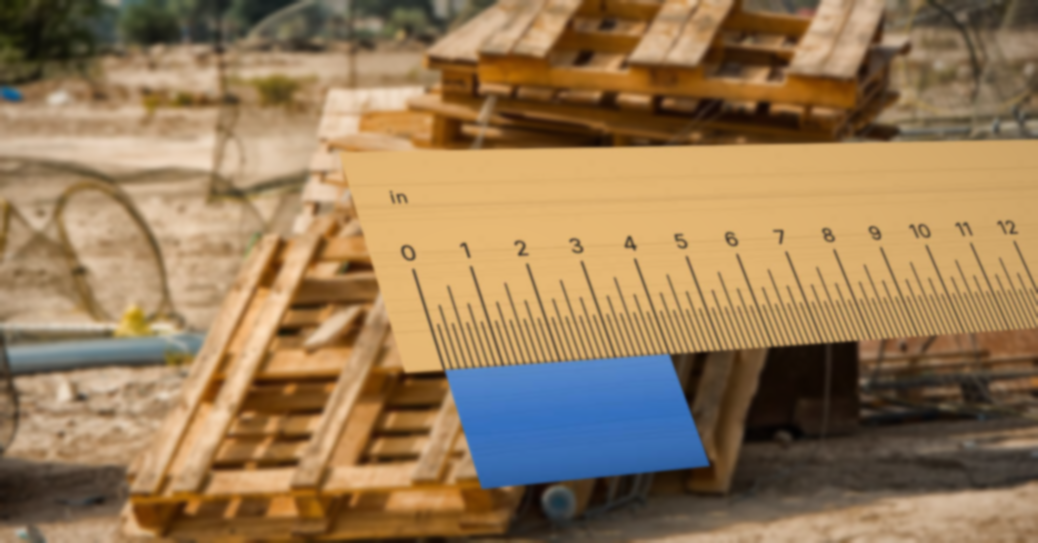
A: 4,in
